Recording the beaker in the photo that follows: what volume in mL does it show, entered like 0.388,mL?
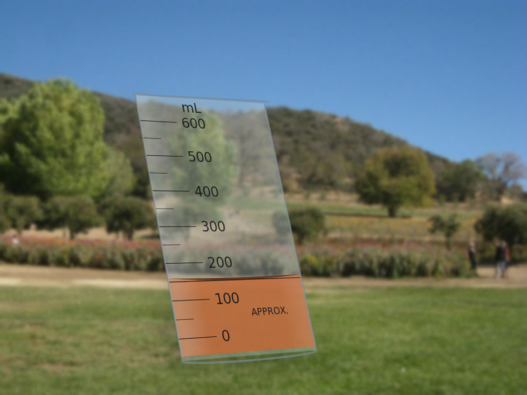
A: 150,mL
